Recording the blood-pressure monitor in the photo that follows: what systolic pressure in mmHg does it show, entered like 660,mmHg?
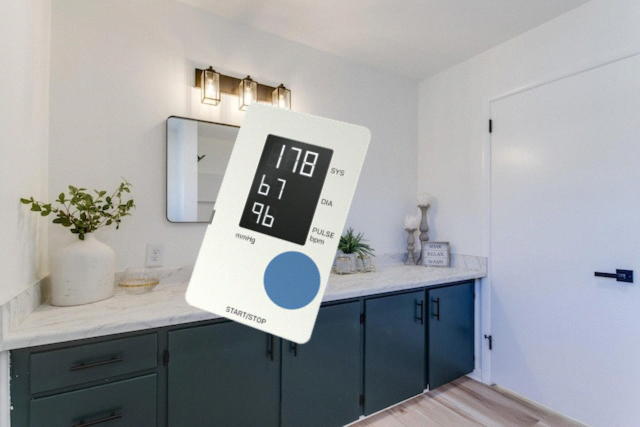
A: 178,mmHg
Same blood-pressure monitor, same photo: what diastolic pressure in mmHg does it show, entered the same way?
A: 67,mmHg
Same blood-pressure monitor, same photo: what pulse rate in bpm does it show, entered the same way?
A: 96,bpm
